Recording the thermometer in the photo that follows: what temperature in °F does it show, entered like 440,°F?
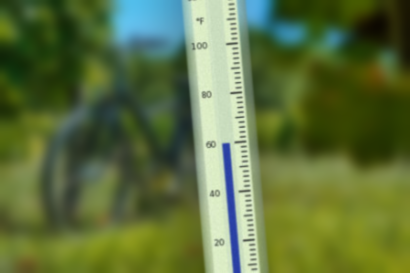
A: 60,°F
